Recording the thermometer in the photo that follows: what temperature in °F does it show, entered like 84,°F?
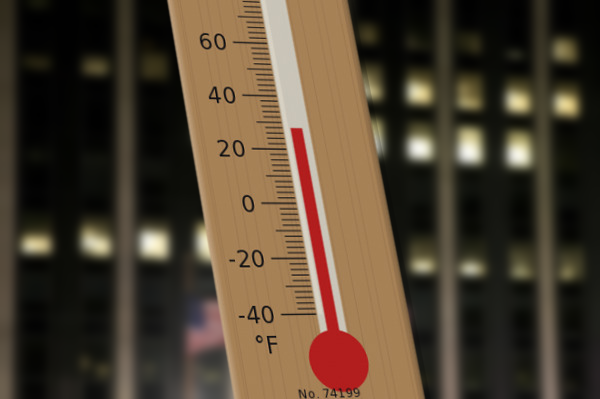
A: 28,°F
